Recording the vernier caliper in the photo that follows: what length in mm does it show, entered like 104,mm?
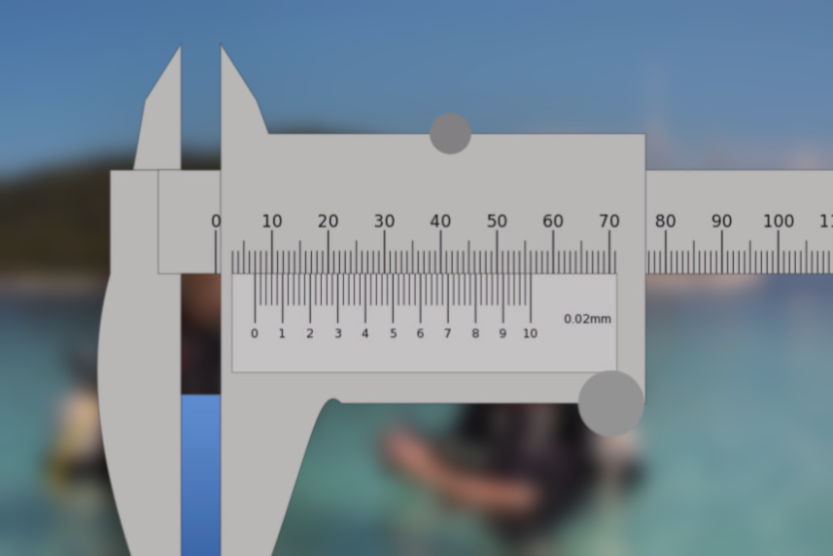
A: 7.0,mm
